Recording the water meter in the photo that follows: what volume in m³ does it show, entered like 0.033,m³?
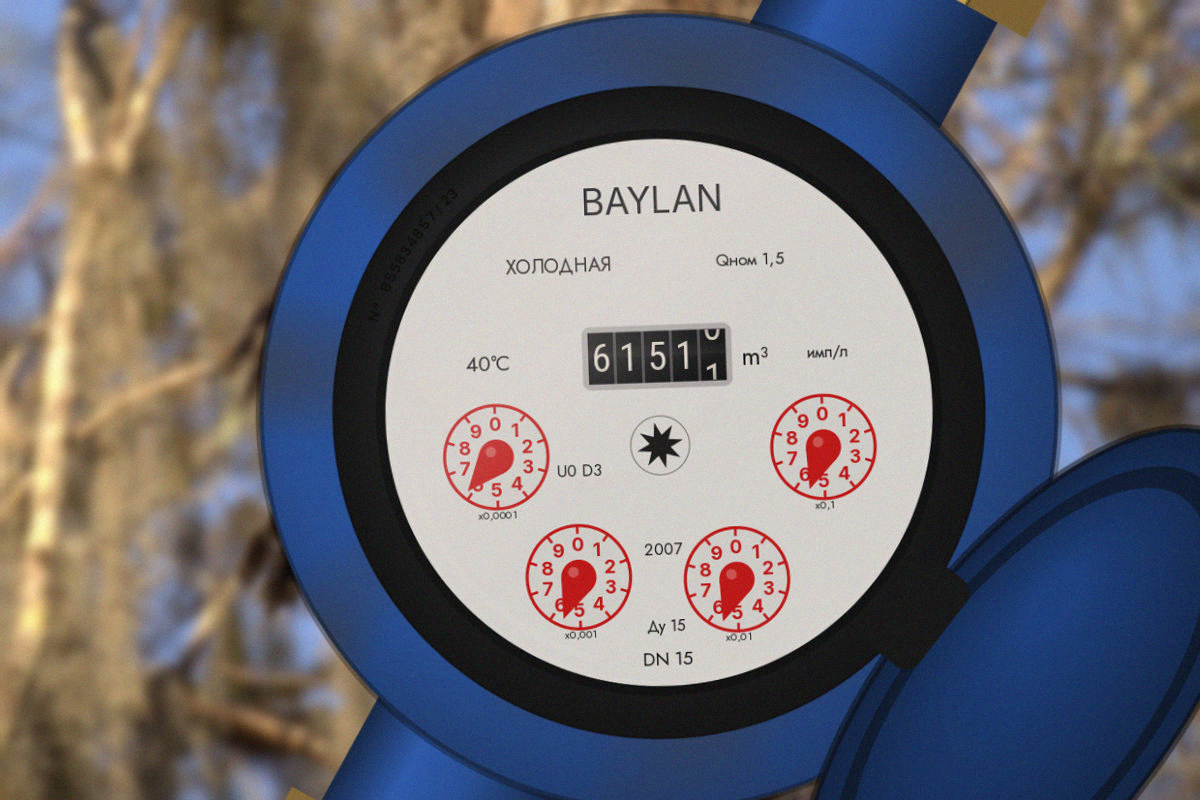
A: 61510.5556,m³
